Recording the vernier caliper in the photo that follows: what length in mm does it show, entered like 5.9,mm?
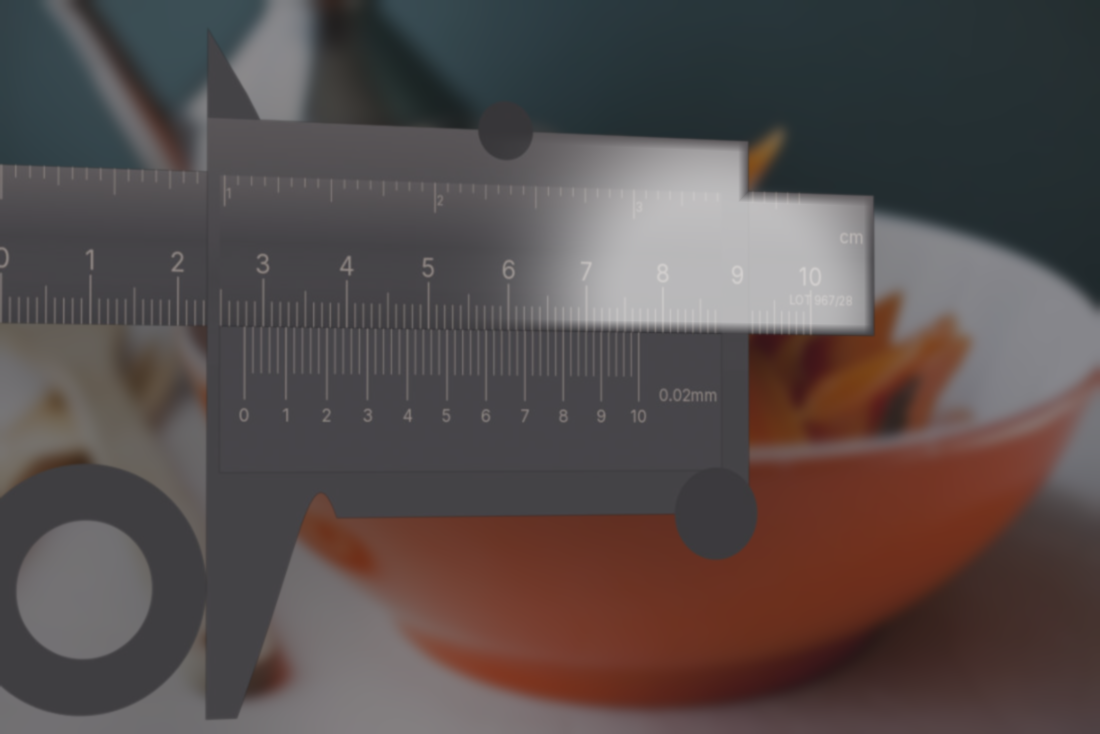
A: 27.8,mm
